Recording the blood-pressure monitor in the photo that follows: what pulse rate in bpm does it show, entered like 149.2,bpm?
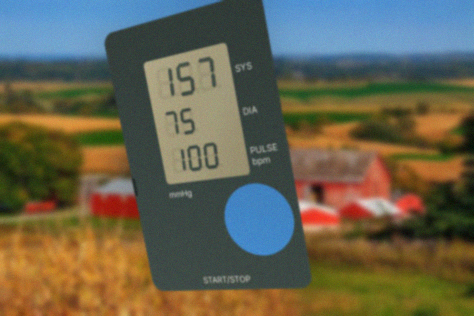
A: 100,bpm
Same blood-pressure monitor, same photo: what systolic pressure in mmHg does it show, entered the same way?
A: 157,mmHg
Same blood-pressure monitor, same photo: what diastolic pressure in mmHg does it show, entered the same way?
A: 75,mmHg
